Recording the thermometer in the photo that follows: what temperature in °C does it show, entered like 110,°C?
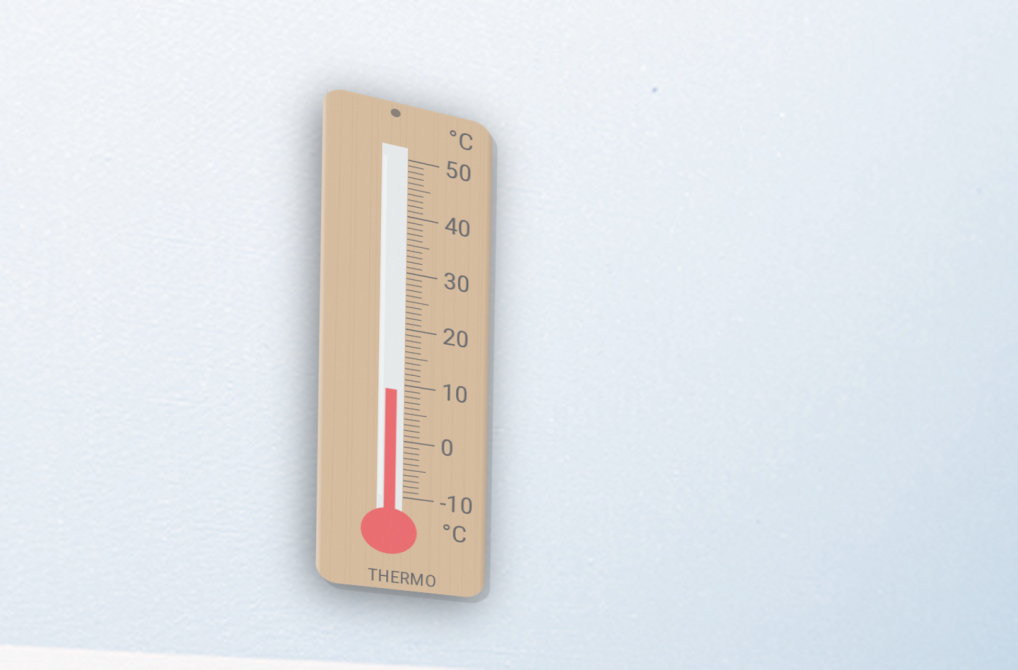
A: 9,°C
